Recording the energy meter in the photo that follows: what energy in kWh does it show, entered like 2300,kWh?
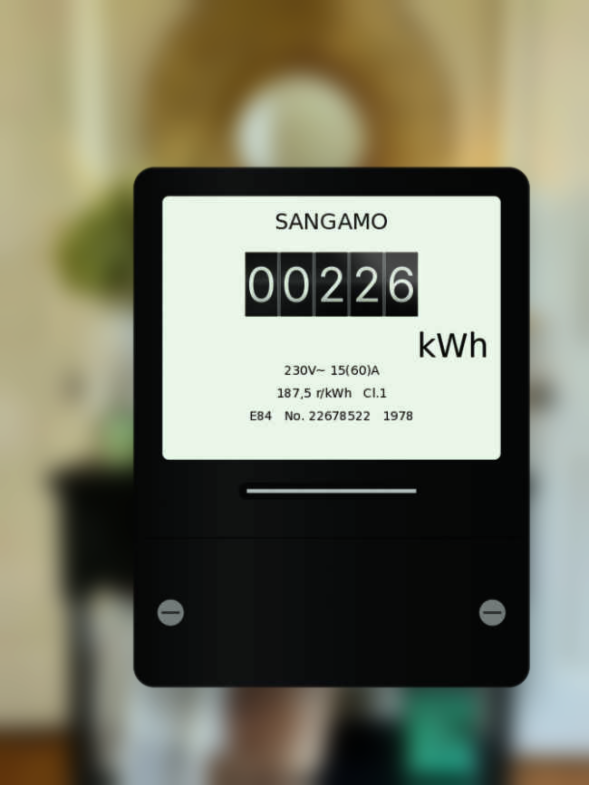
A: 226,kWh
